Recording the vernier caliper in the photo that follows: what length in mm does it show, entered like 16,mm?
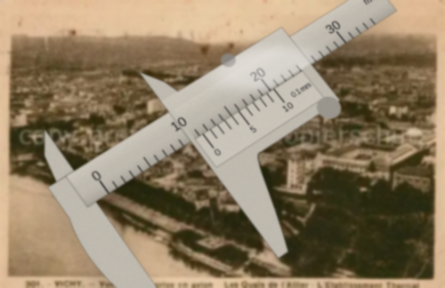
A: 11.4,mm
